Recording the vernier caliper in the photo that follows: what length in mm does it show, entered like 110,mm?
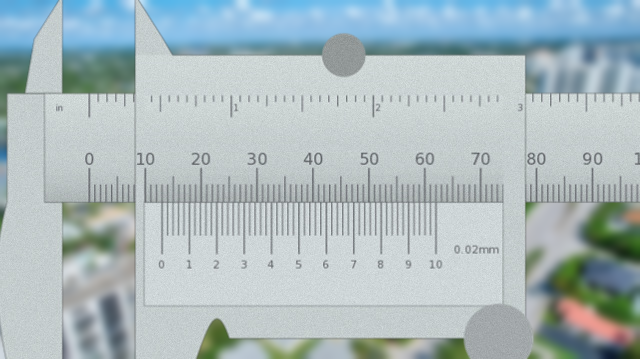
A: 13.0,mm
